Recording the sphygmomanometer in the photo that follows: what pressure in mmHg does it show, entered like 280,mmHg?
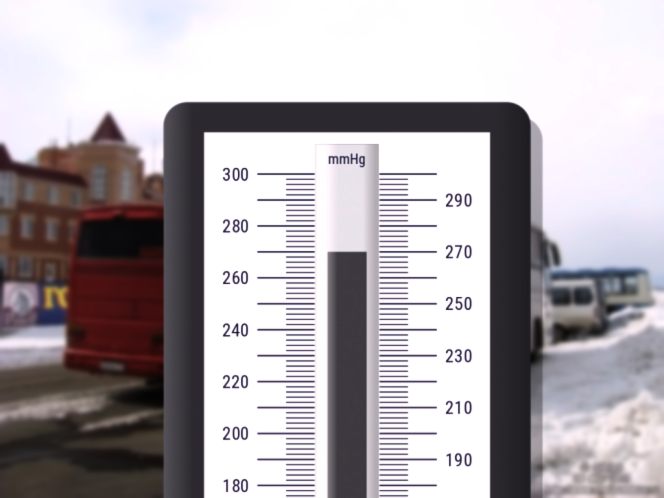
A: 270,mmHg
